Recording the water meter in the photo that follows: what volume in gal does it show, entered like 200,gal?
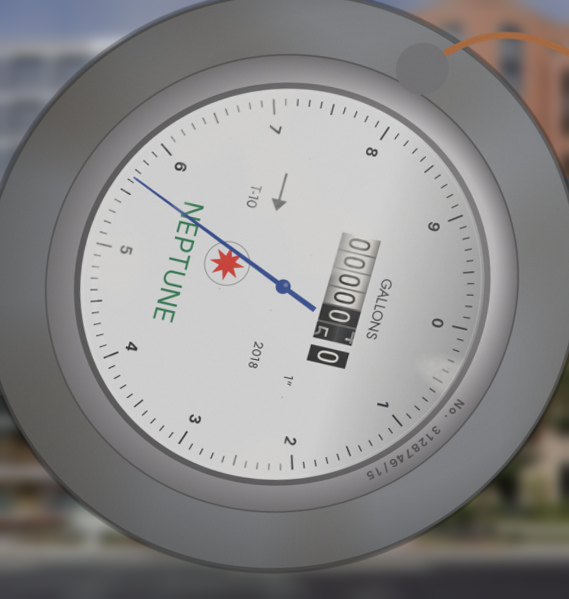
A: 45.6,gal
